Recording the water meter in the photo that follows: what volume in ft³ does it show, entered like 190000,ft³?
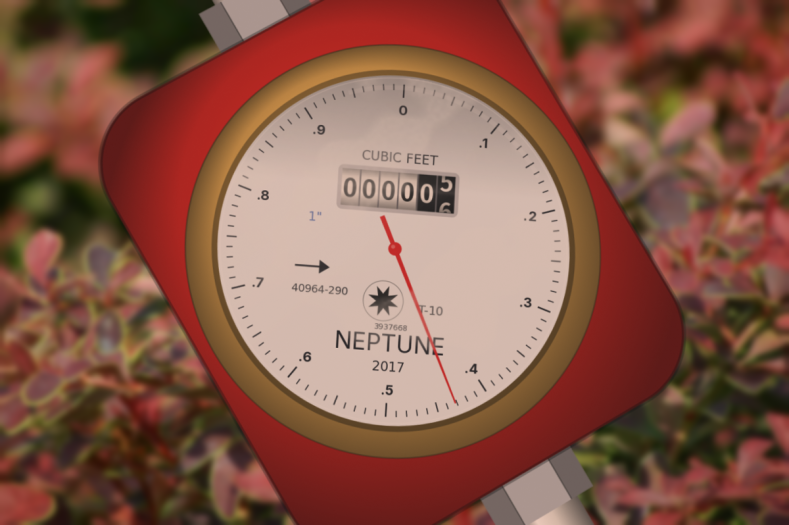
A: 5.43,ft³
